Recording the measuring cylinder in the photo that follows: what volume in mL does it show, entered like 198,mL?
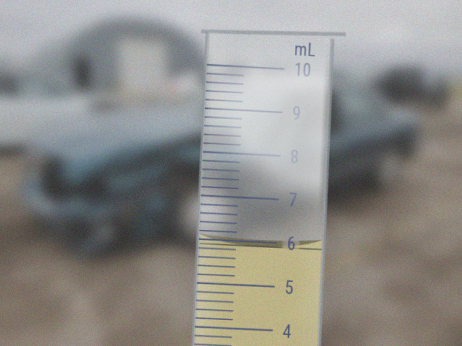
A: 5.9,mL
